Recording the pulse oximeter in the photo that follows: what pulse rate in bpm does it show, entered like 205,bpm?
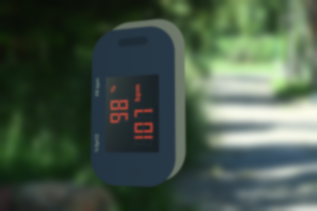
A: 107,bpm
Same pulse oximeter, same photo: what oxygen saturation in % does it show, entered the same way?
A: 98,%
